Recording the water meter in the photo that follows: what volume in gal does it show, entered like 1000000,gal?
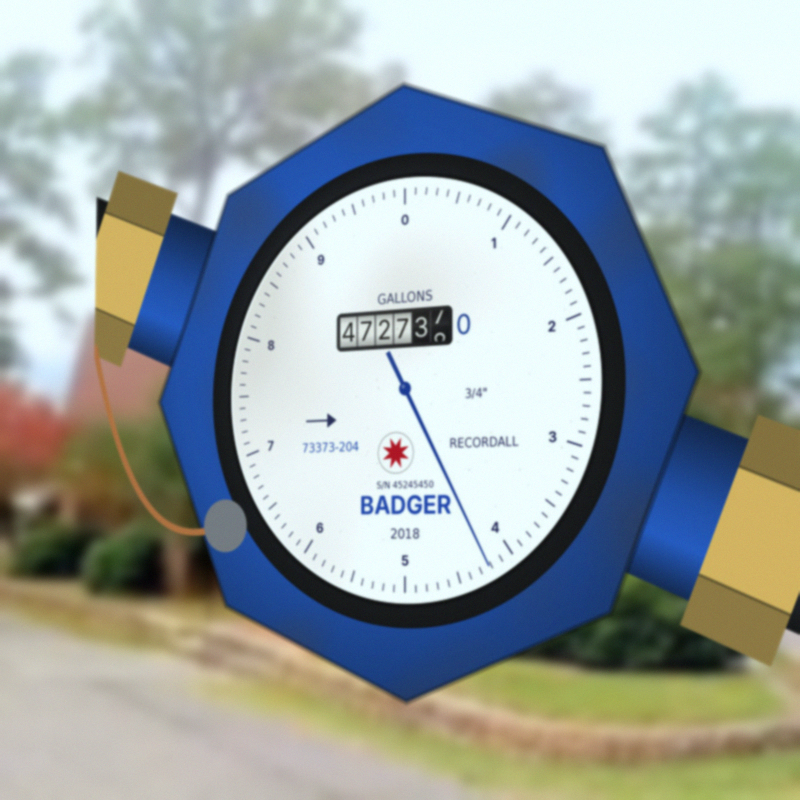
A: 4727374.2,gal
